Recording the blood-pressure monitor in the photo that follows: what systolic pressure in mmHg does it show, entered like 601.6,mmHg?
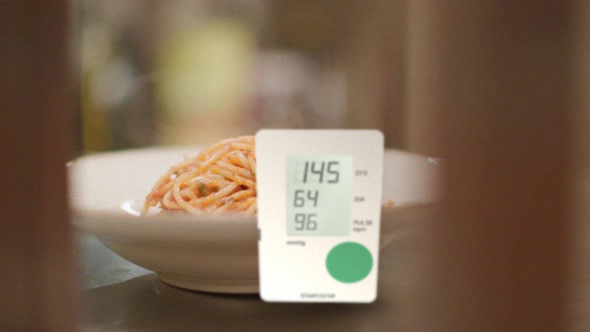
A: 145,mmHg
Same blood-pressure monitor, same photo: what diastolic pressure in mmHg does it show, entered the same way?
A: 64,mmHg
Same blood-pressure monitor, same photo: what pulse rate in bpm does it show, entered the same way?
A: 96,bpm
